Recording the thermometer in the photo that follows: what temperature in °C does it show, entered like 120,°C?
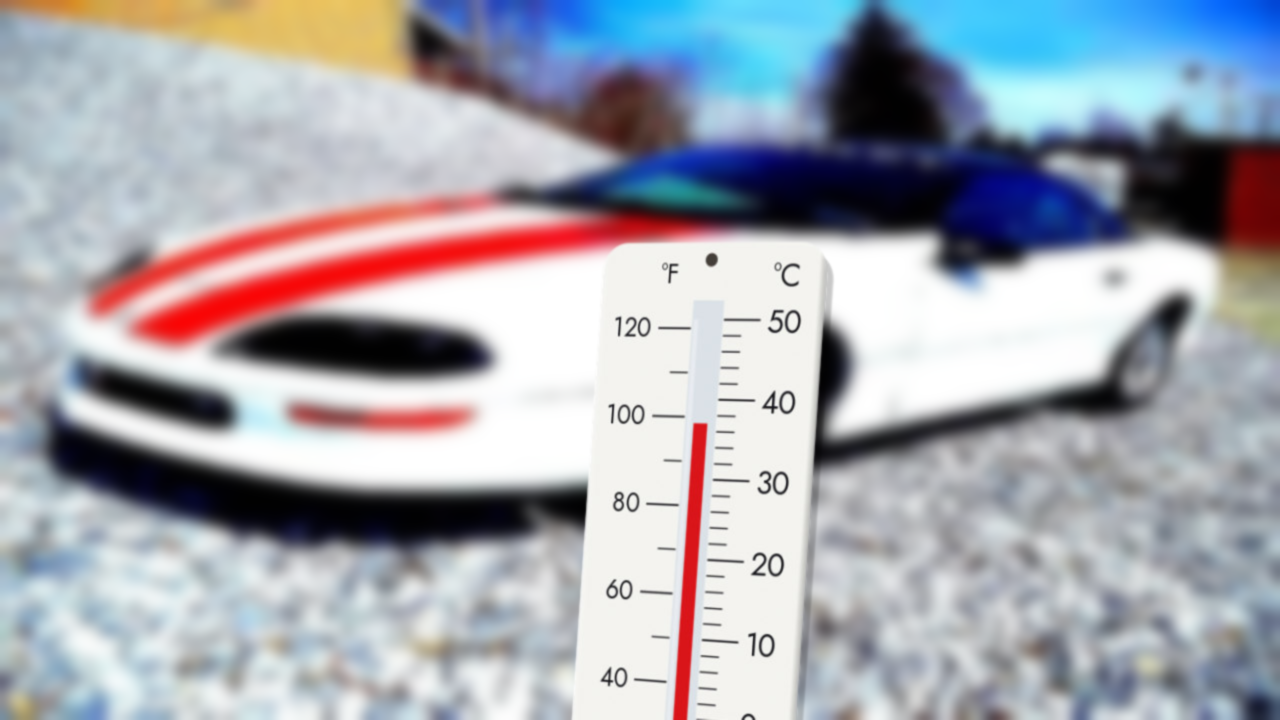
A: 37,°C
